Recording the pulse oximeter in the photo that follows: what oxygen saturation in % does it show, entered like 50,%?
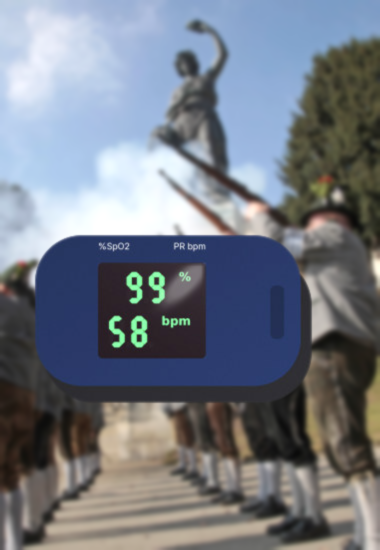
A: 99,%
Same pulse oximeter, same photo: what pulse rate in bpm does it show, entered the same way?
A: 58,bpm
